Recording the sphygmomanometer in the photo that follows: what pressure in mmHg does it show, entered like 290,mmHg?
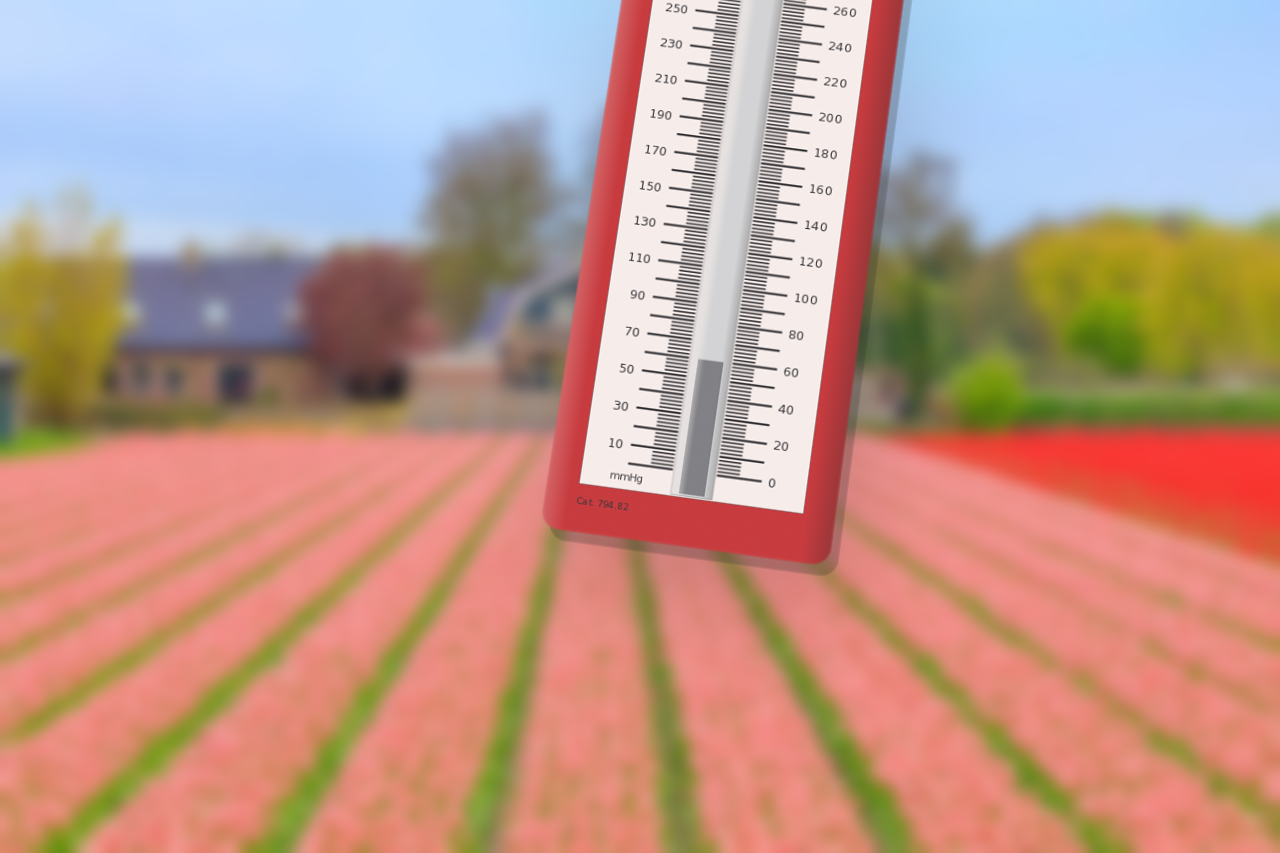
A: 60,mmHg
